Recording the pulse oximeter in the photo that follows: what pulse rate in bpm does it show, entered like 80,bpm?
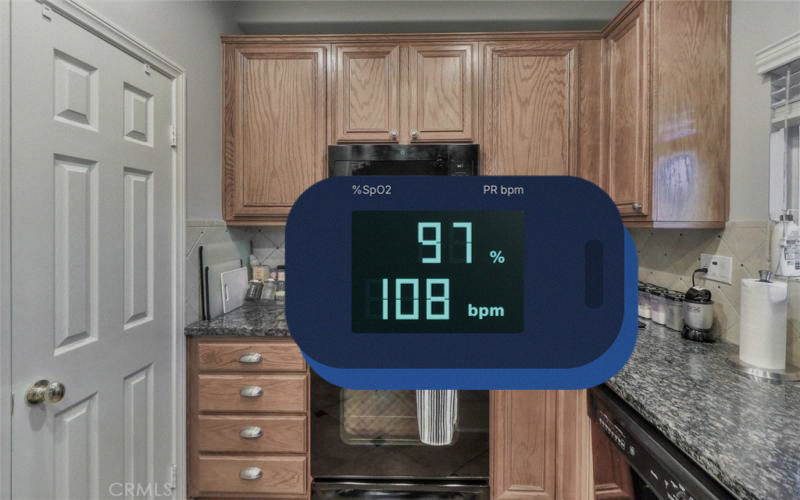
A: 108,bpm
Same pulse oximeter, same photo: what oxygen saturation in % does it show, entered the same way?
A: 97,%
